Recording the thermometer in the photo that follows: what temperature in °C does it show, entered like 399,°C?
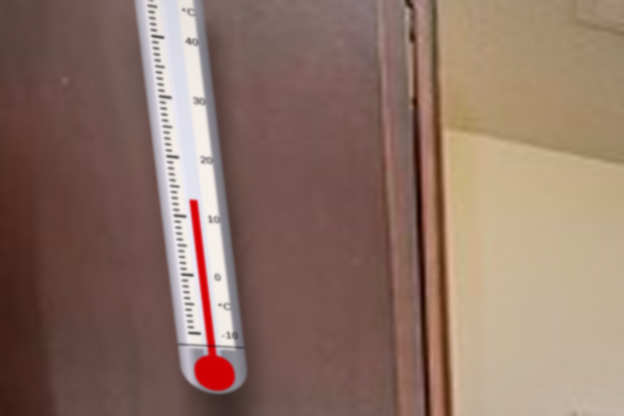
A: 13,°C
